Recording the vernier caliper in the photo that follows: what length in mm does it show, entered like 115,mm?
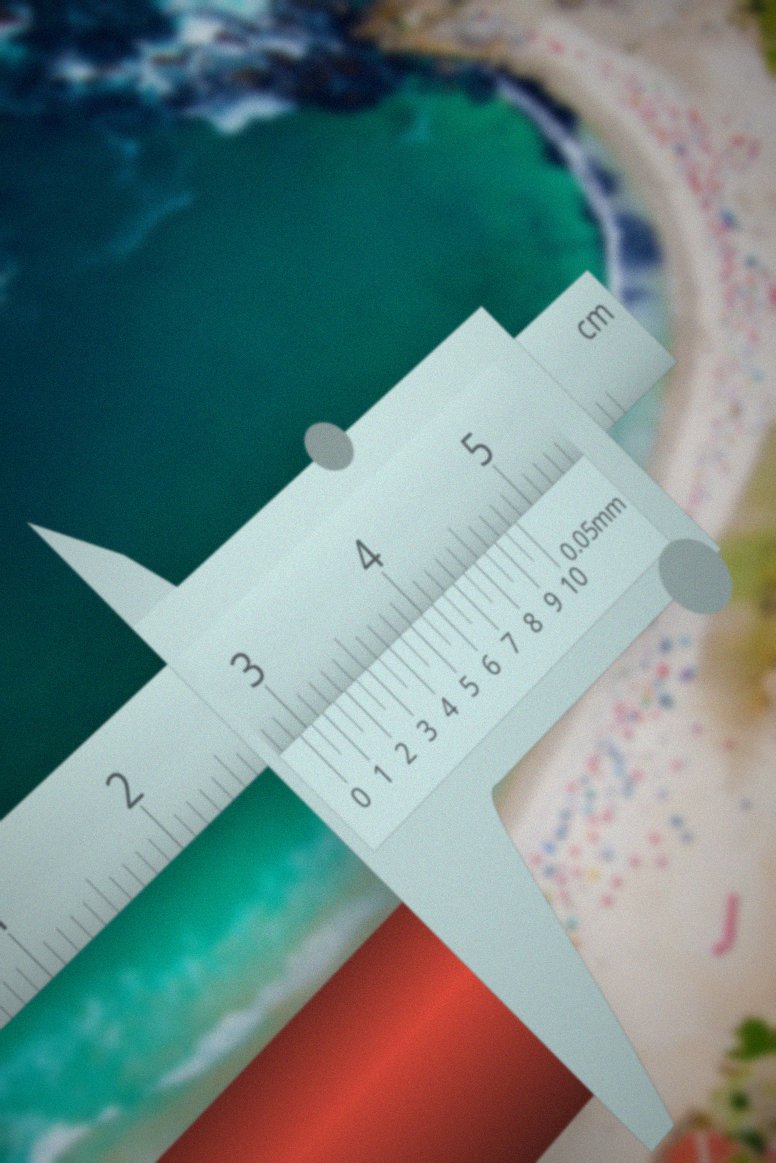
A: 29.4,mm
